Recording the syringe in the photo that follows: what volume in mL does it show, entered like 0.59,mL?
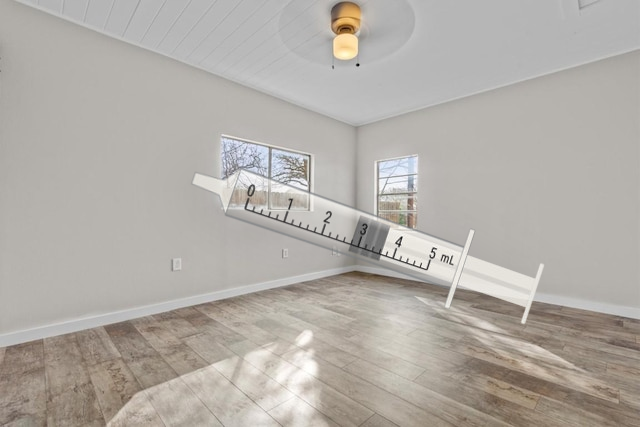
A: 2.8,mL
